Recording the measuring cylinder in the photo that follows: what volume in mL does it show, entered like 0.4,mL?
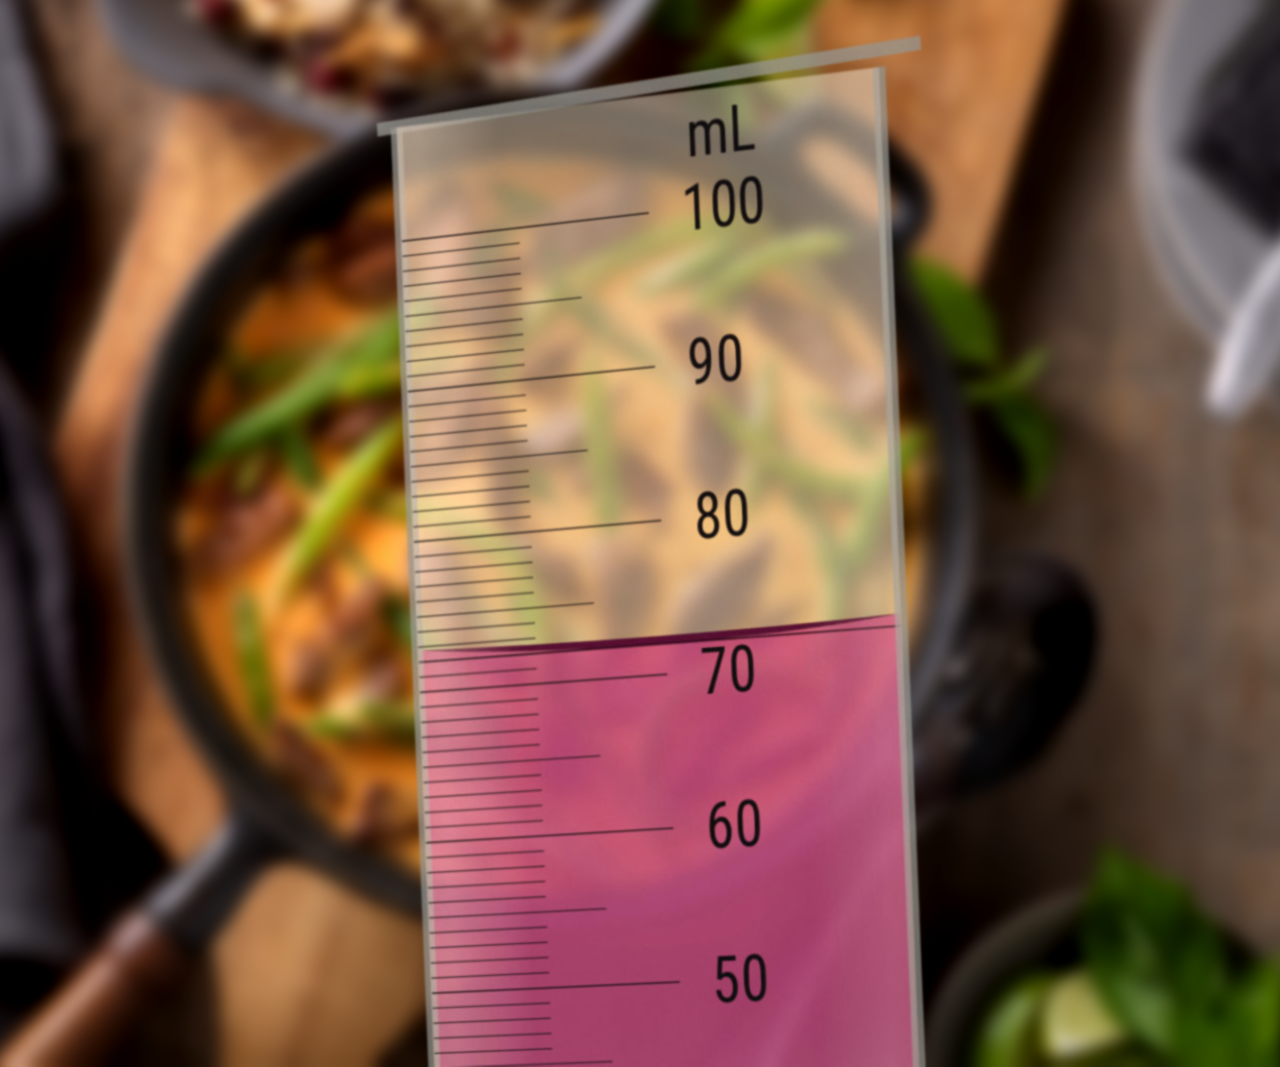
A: 72,mL
